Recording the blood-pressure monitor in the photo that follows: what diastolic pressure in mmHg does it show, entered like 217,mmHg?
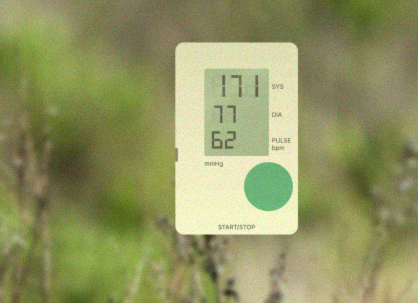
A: 77,mmHg
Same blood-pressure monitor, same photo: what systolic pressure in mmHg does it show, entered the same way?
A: 171,mmHg
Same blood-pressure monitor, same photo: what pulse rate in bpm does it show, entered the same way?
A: 62,bpm
